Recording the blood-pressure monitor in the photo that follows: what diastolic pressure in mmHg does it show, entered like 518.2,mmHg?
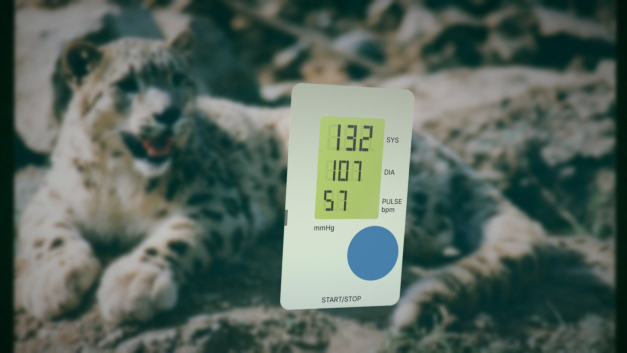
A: 107,mmHg
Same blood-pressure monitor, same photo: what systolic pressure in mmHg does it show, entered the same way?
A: 132,mmHg
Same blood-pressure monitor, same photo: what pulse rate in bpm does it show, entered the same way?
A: 57,bpm
